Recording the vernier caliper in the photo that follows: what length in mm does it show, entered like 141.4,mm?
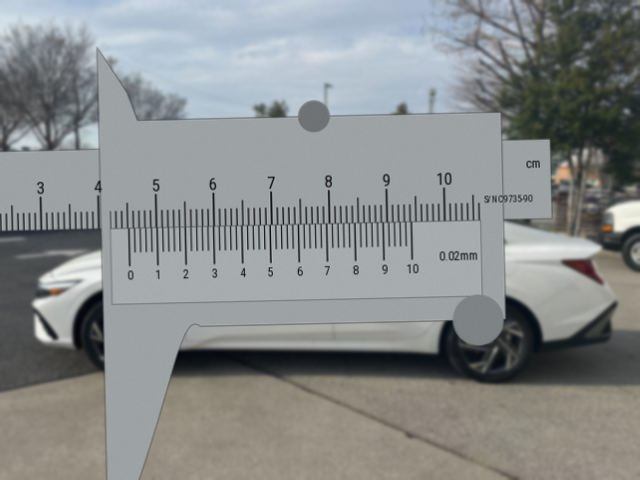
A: 45.2,mm
